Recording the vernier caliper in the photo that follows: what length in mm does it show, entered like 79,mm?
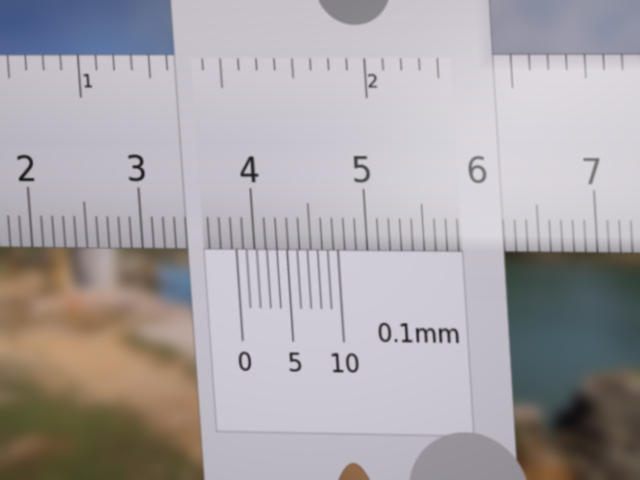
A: 38.4,mm
